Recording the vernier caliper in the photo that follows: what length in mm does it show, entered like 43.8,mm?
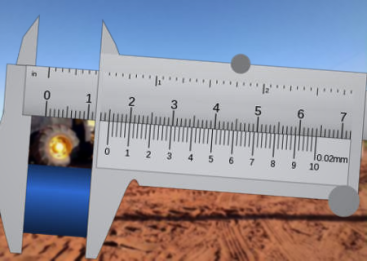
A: 15.0,mm
